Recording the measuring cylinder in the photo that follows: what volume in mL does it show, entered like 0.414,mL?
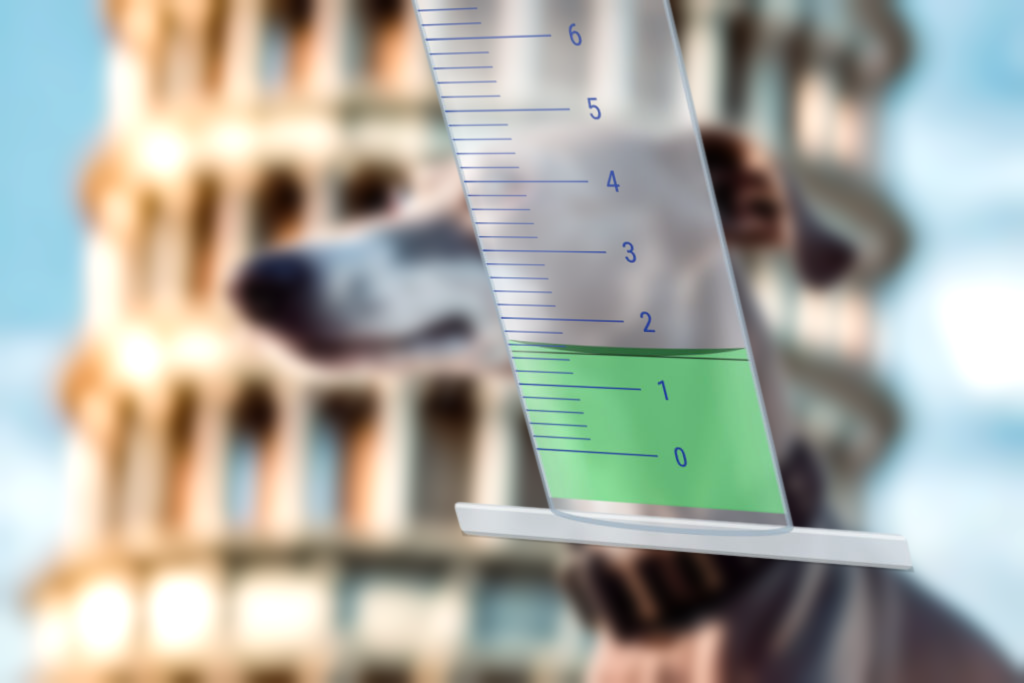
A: 1.5,mL
